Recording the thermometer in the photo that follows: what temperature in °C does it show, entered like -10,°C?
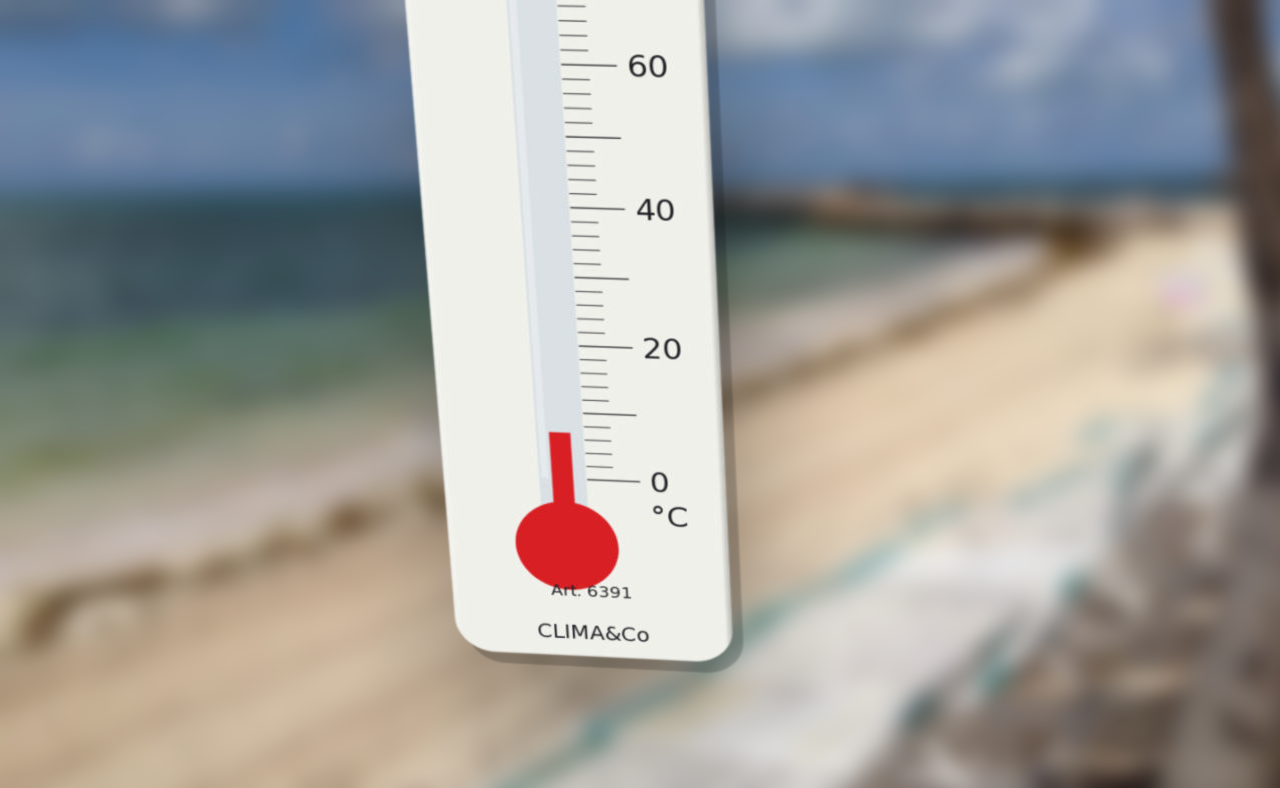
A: 7,°C
